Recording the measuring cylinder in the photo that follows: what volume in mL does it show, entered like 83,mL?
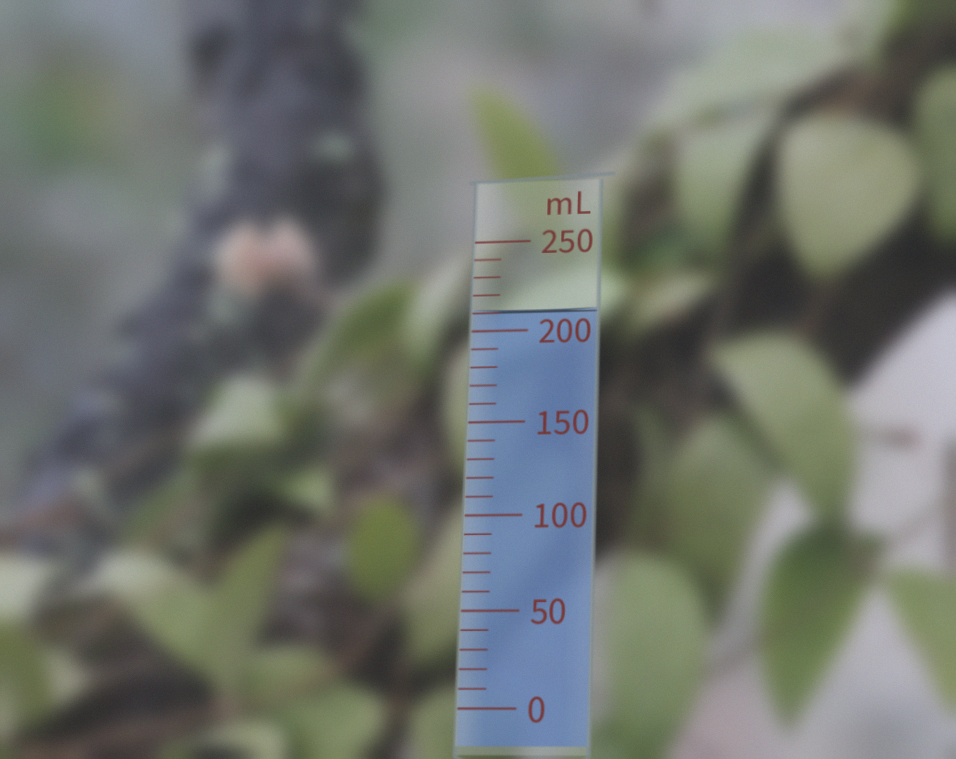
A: 210,mL
